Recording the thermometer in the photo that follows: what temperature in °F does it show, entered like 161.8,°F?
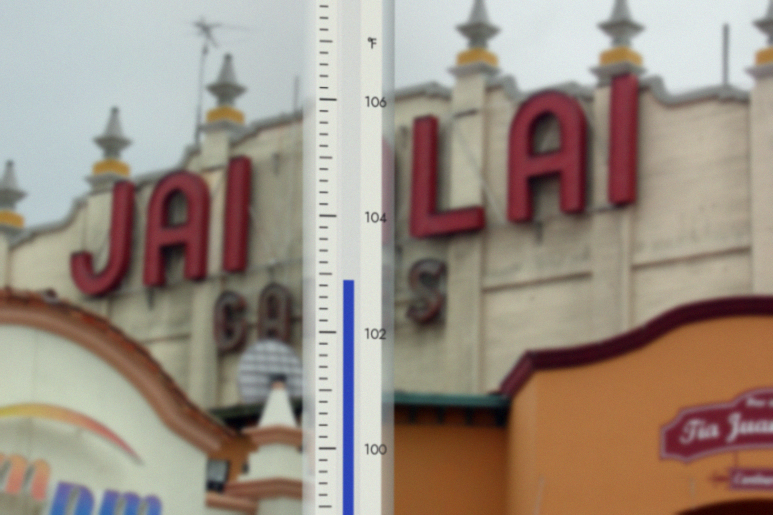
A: 102.9,°F
